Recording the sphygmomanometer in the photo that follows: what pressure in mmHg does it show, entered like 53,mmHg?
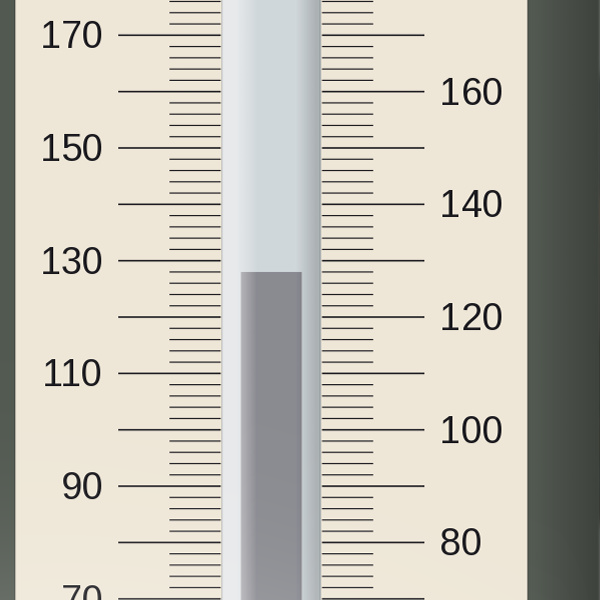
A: 128,mmHg
